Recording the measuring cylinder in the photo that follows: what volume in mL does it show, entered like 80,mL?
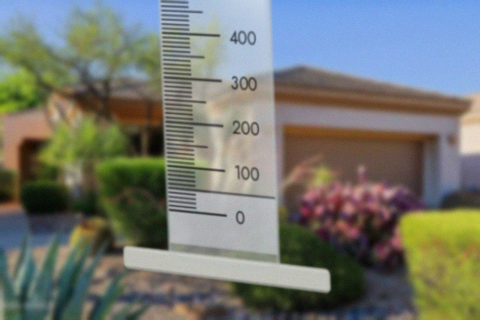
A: 50,mL
